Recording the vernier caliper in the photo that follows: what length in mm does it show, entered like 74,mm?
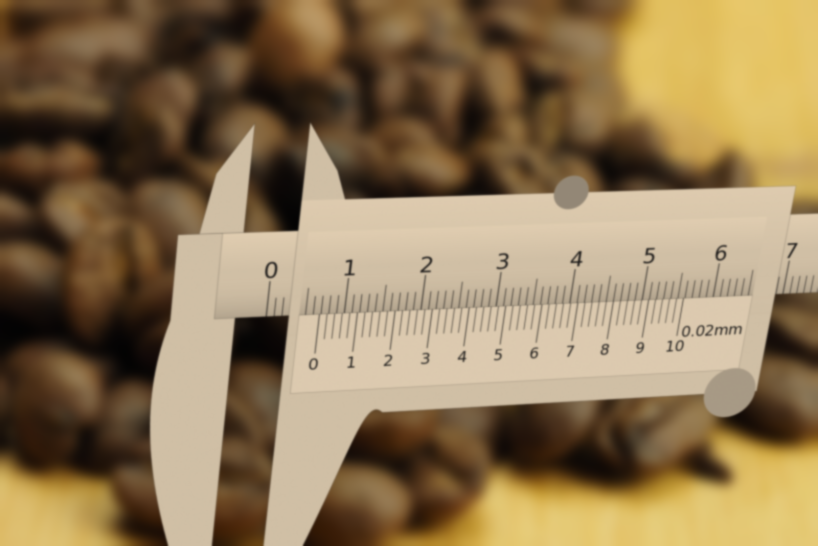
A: 6.8,mm
